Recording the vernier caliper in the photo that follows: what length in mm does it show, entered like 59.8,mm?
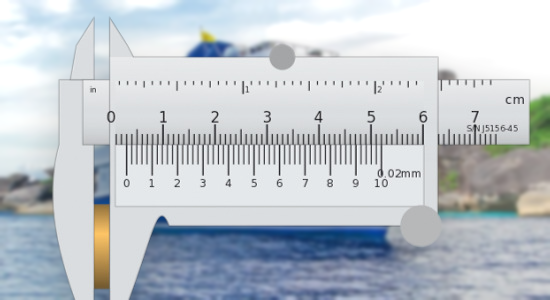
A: 3.0,mm
